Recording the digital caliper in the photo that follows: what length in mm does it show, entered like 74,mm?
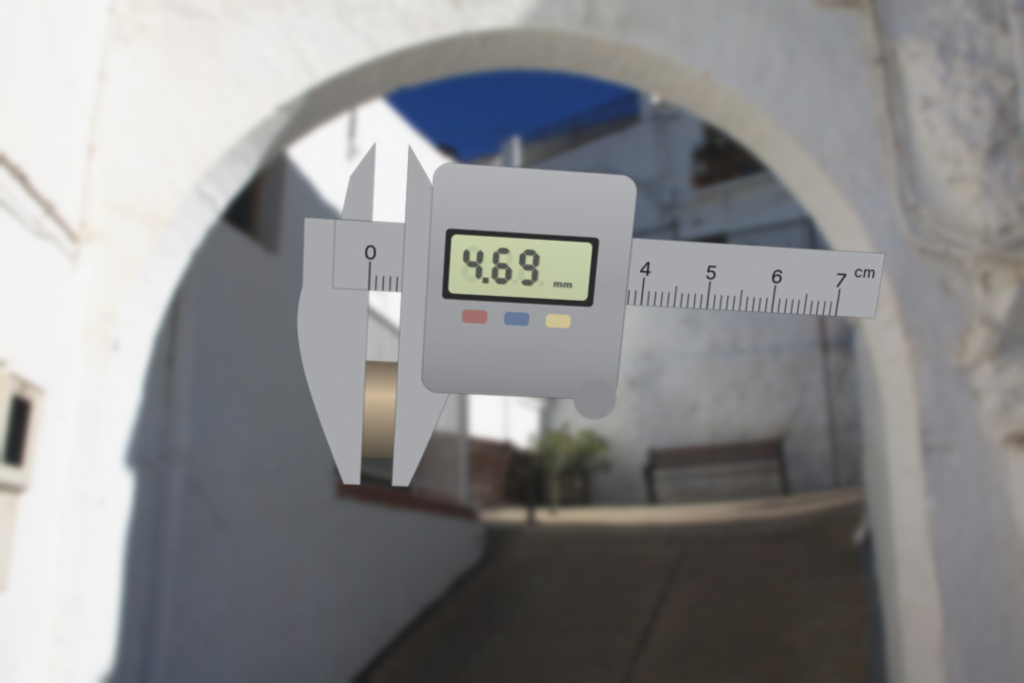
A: 4.69,mm
